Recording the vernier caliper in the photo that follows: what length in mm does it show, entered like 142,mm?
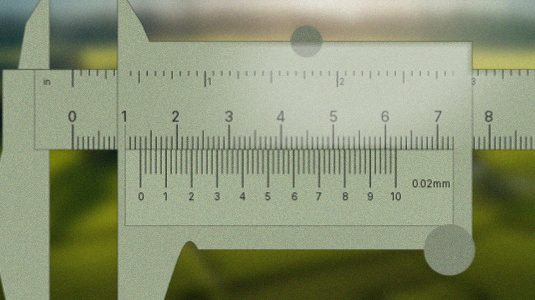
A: 13.0,mm
